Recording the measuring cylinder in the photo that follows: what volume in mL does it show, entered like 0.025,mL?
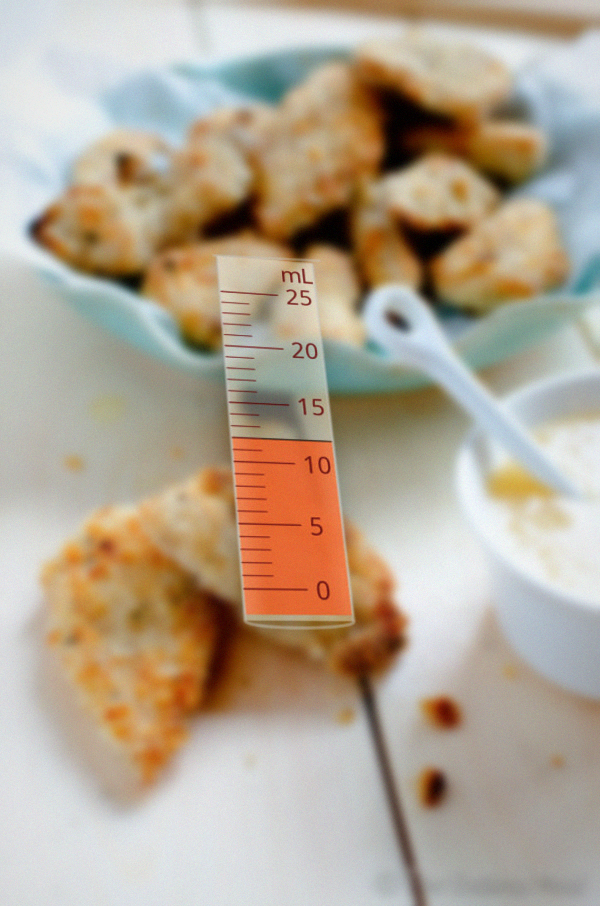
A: 12,mL
